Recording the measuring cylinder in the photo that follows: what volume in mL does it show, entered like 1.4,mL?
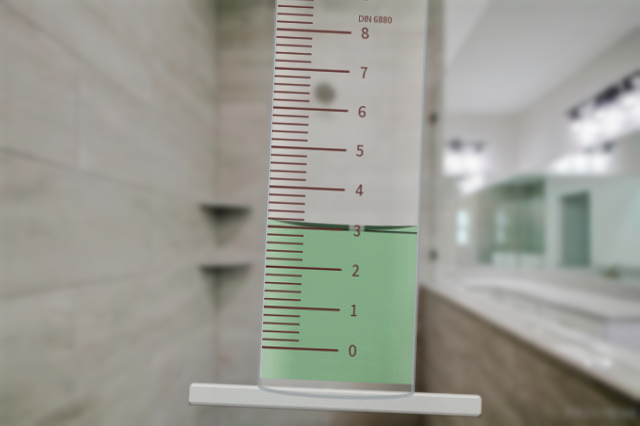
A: 3,mL
